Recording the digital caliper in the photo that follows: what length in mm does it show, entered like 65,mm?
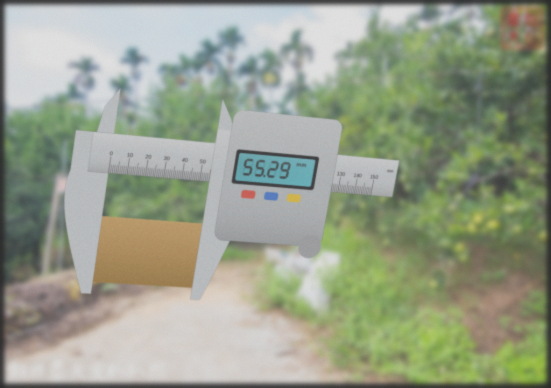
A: 55.29,mm
